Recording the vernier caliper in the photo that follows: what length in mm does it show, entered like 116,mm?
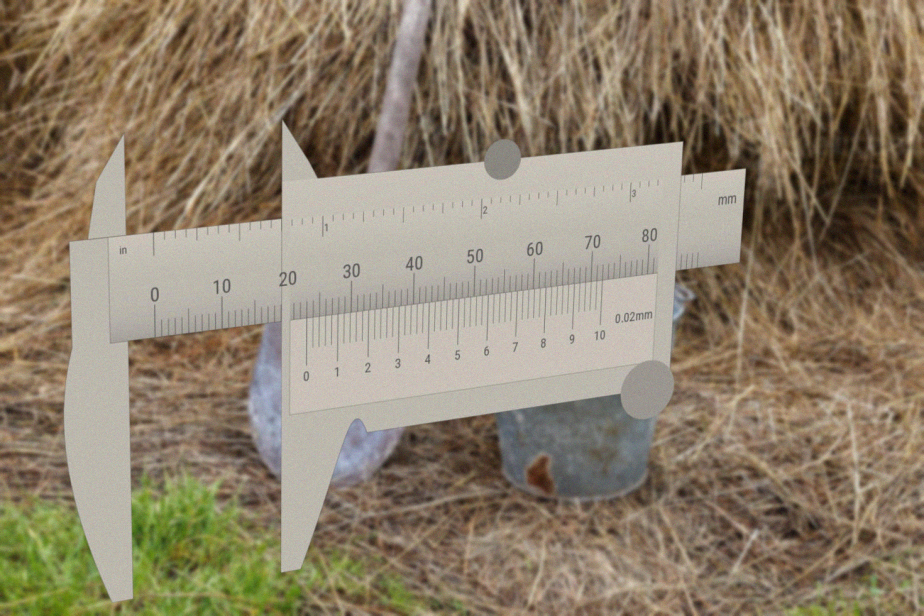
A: 23.0,mm
